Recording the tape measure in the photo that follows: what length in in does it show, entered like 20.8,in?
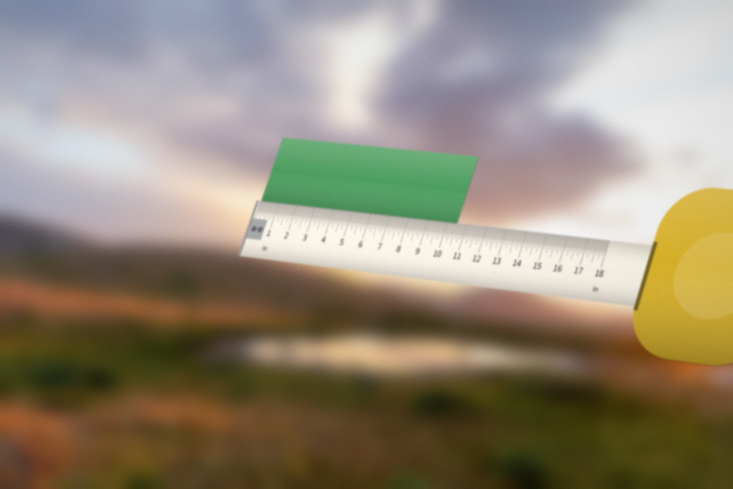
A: 10.5,in
